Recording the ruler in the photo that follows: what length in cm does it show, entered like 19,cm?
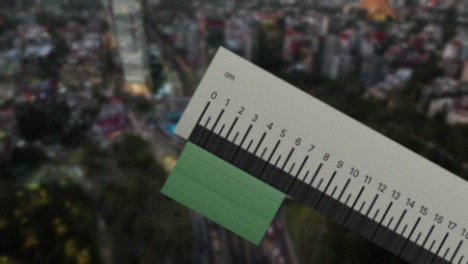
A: 7,cm
